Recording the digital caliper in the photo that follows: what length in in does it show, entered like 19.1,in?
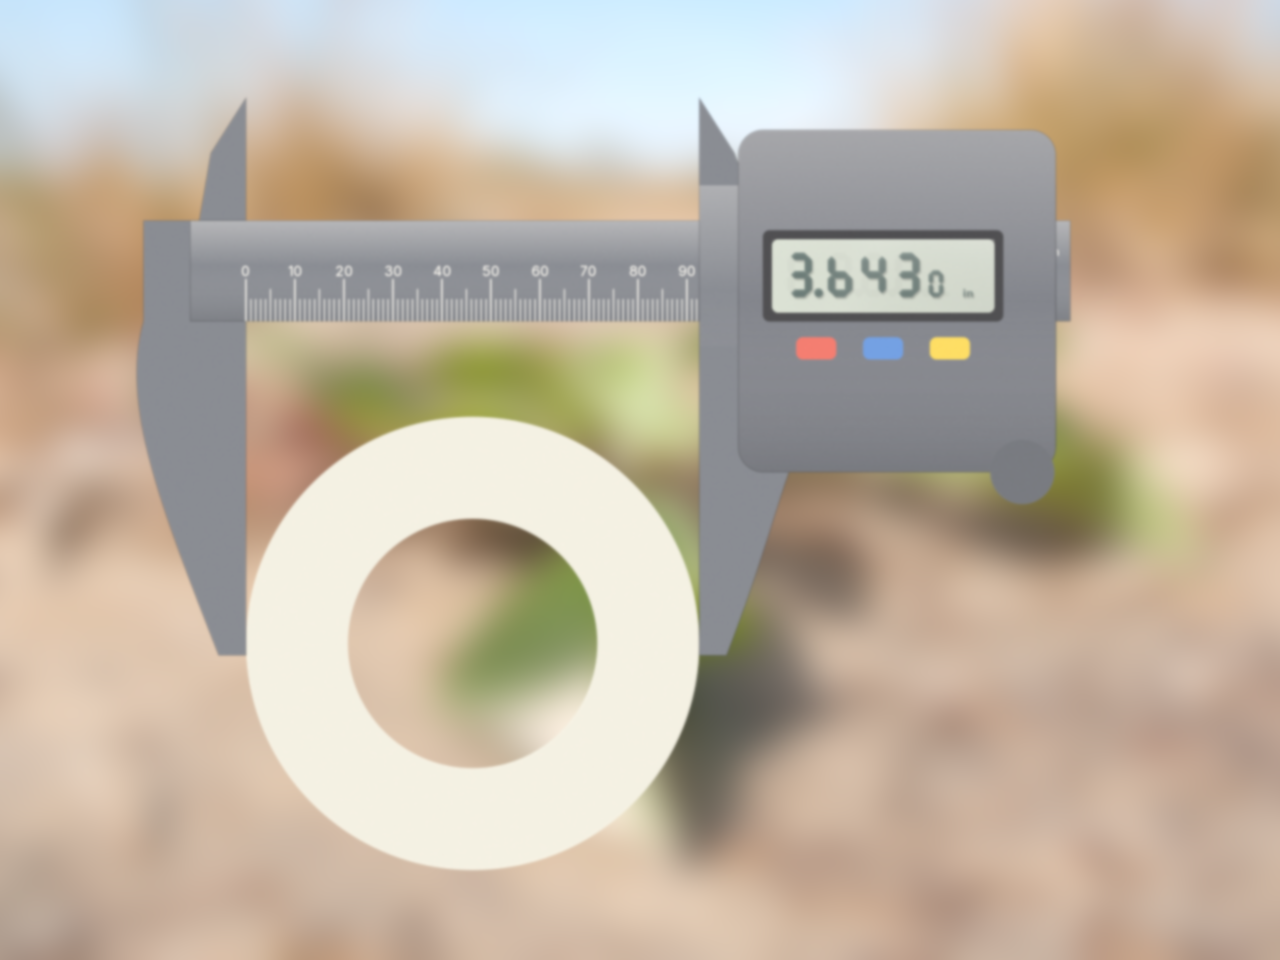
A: 3.6430,in
